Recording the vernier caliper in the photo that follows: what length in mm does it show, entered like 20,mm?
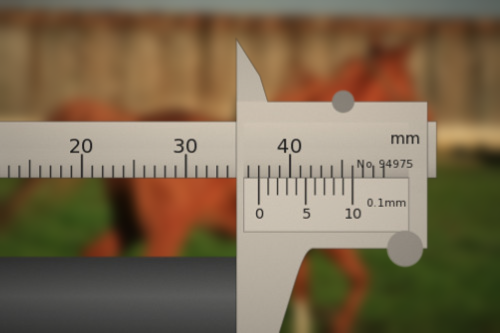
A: 37.0,mm
